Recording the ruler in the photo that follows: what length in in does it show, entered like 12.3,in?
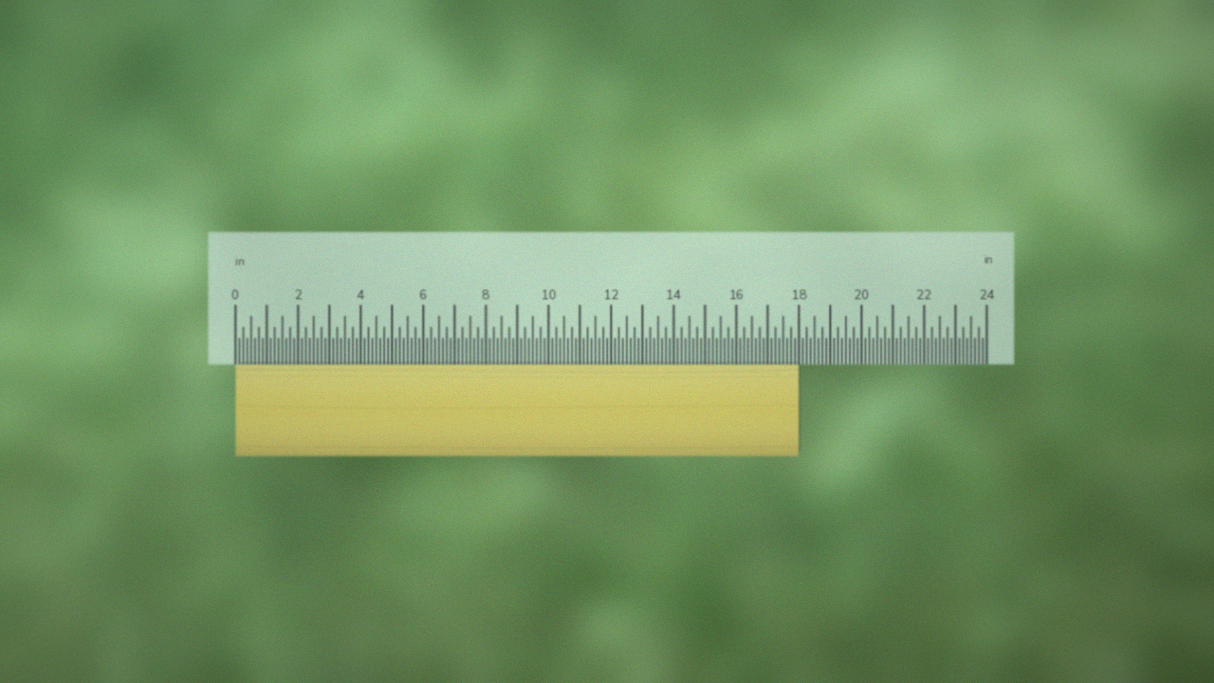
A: 18,in
